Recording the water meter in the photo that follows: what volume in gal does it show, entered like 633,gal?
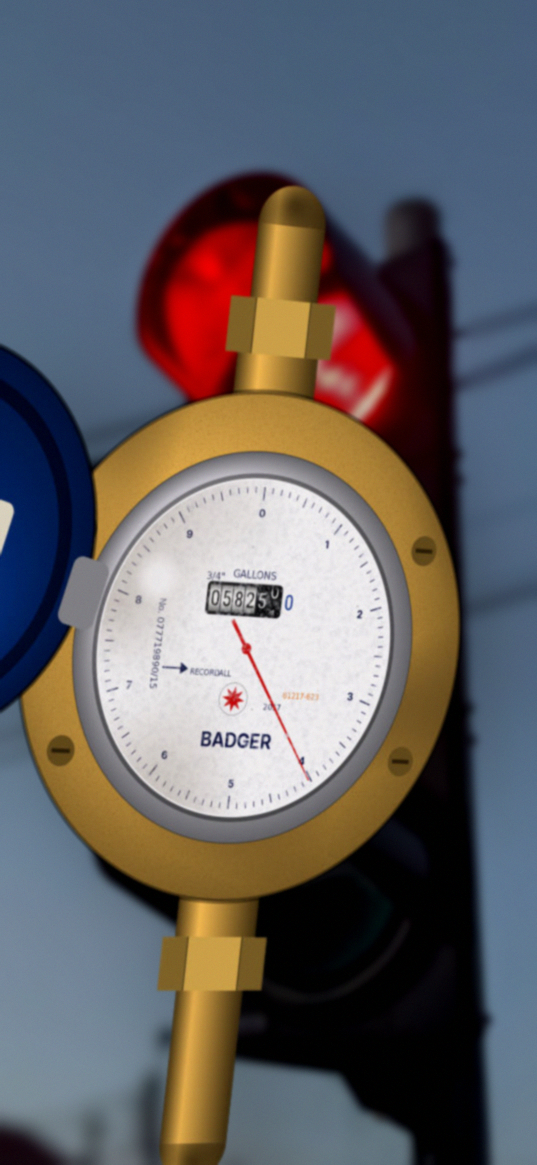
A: 582504.0,gal
